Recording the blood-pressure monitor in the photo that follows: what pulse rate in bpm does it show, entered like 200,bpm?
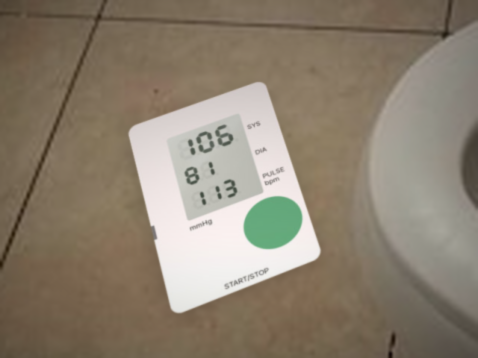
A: 113,bpm
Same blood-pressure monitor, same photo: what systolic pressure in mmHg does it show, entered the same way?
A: 106,mmHg
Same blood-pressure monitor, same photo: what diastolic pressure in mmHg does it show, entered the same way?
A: 81,mmHg
